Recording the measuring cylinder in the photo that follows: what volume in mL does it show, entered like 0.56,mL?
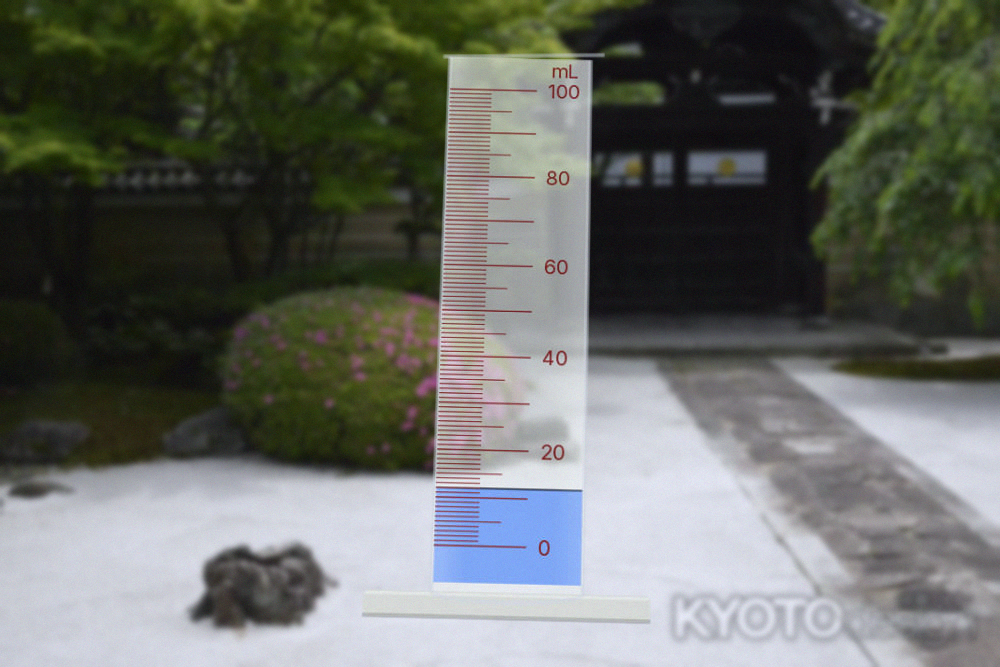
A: 12,mL
